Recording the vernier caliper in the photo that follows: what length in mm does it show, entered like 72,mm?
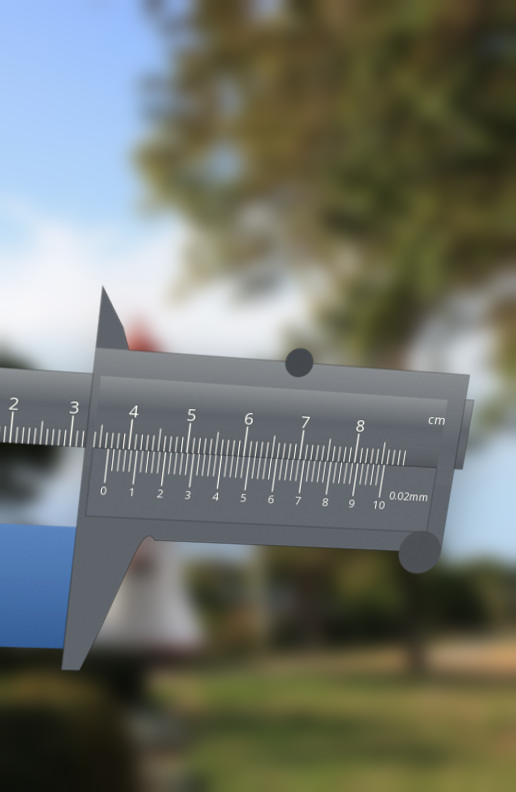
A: 36.5,mm
